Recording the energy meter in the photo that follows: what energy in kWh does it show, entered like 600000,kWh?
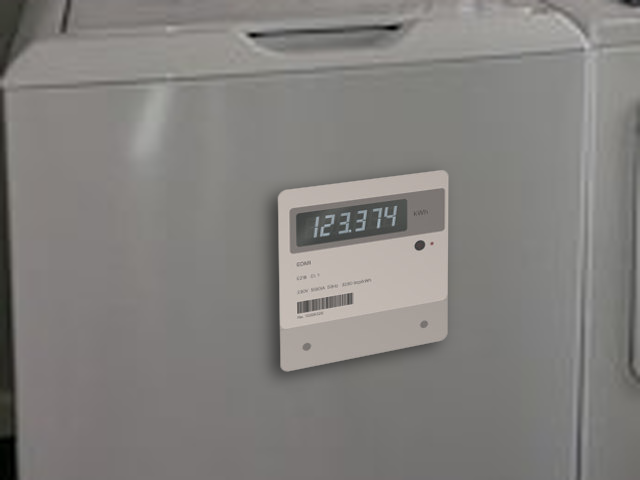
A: 123.374,kWh
